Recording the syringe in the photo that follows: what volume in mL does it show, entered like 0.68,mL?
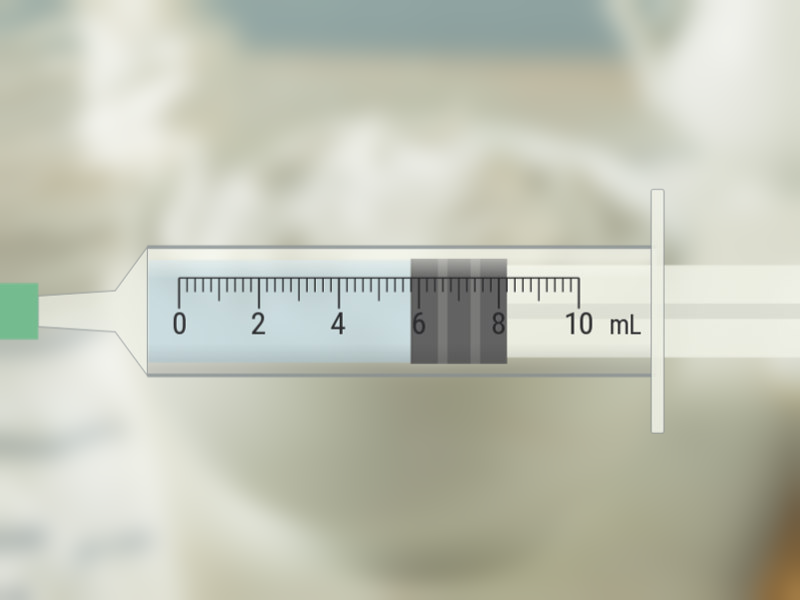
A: 5.8,mL
